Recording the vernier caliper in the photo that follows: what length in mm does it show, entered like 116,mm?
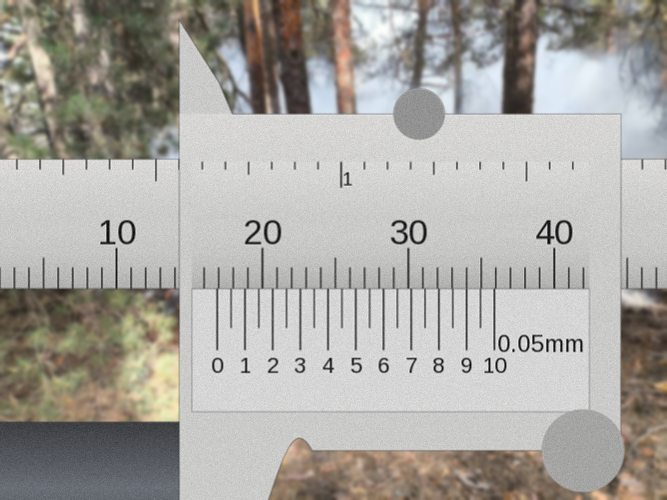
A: 16.9,mm
